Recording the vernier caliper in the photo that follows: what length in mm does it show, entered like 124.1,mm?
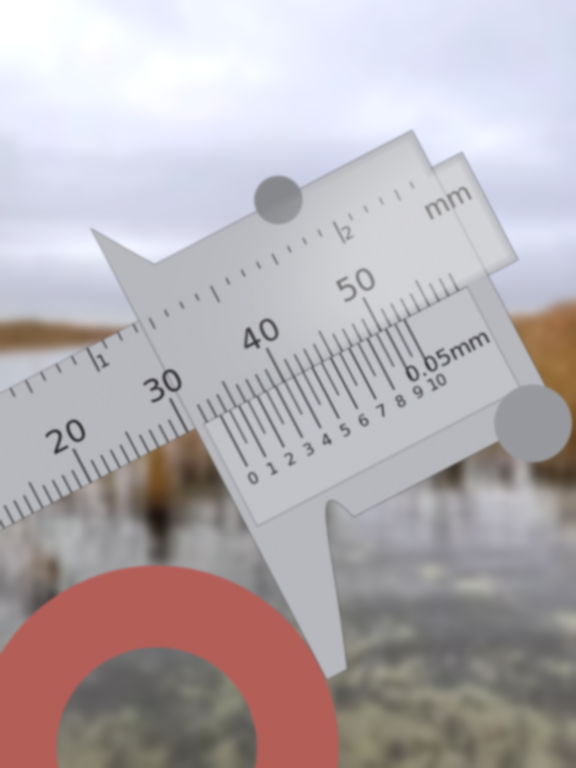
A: 33.4,mm
